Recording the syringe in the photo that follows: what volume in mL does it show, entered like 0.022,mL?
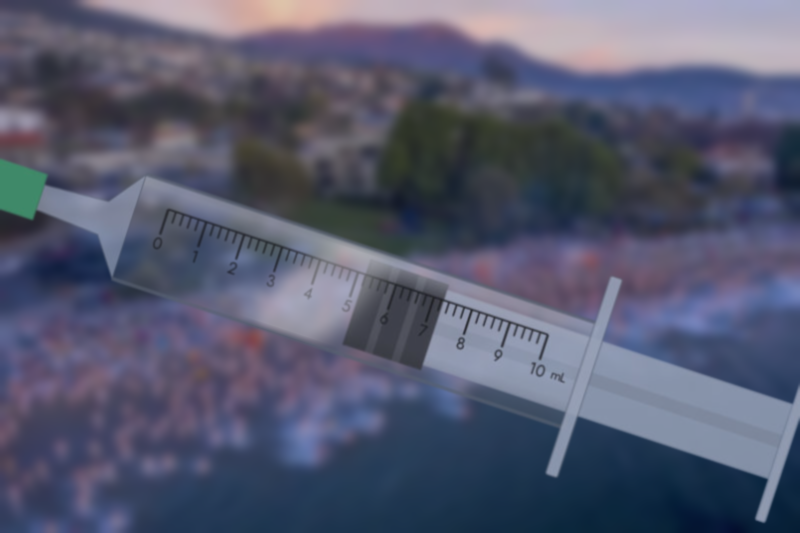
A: 5.2,mL
